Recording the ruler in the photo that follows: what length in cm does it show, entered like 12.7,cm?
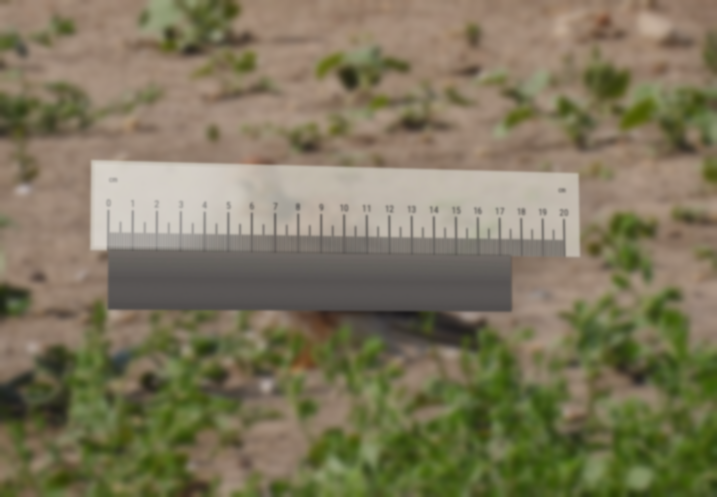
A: 17.5,cm
